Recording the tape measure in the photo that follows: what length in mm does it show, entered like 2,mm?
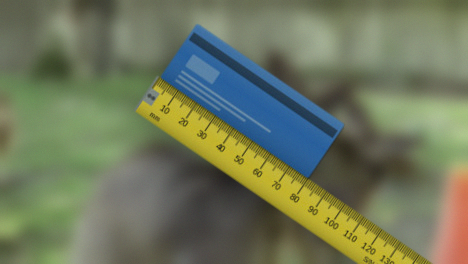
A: 80,mm
